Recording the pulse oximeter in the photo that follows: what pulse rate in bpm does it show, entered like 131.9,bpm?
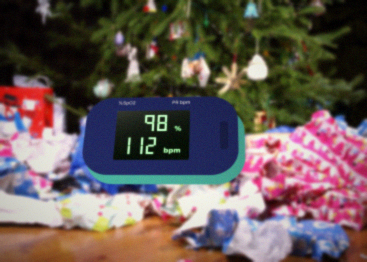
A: 112,bpm
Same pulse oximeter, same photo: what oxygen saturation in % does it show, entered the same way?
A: 98,%
